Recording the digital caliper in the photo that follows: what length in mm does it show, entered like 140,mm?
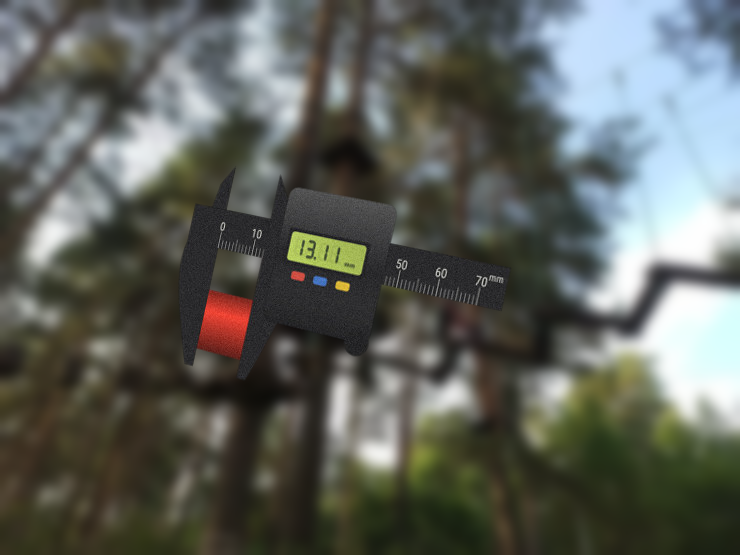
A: 13.11,mm
